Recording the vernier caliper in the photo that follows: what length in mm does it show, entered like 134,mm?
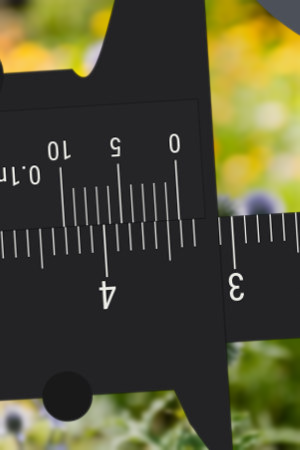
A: 34.1,mm
